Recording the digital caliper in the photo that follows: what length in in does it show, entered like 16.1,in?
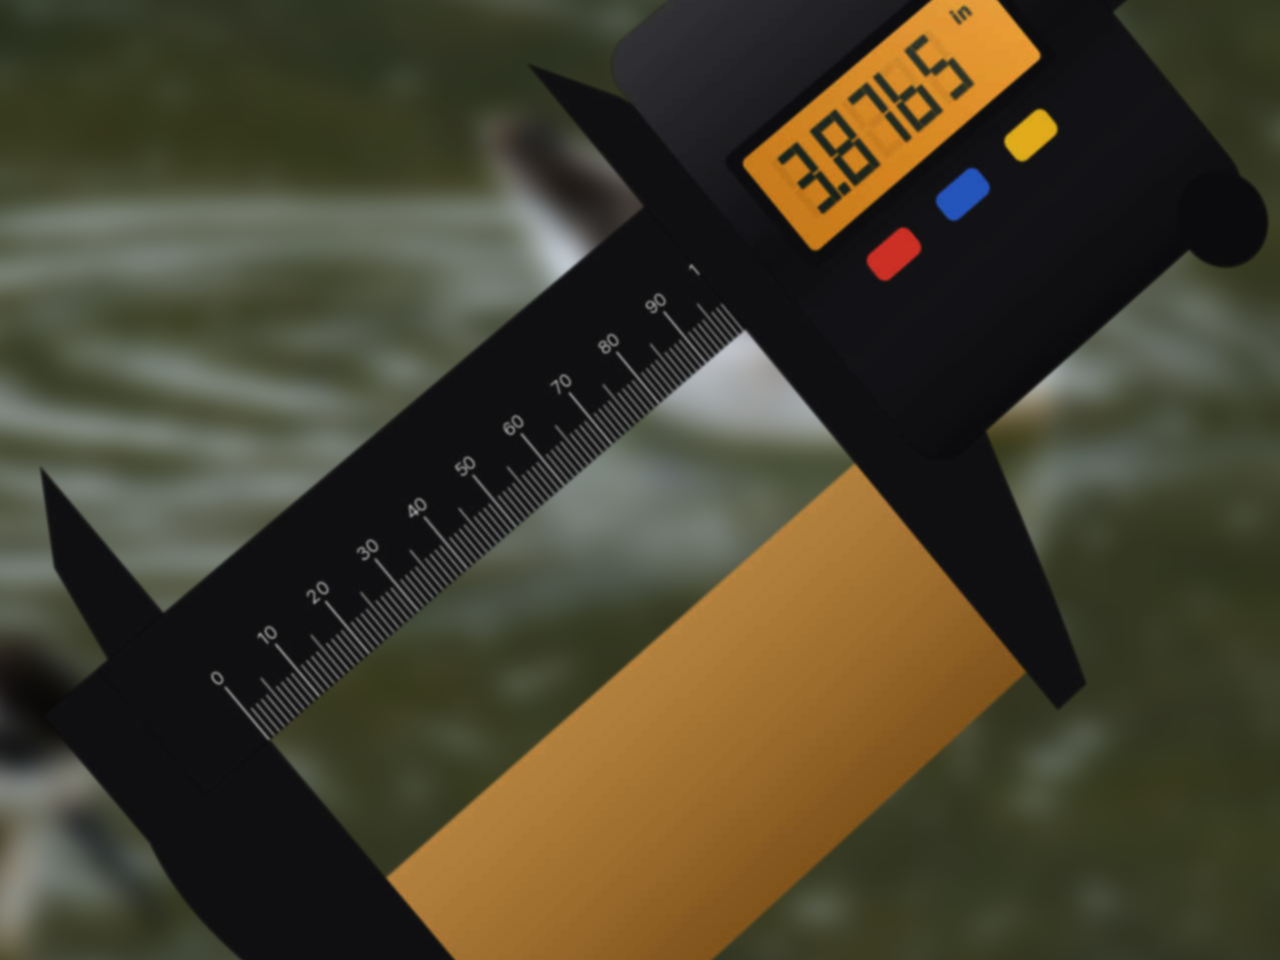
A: 3.8765,in
